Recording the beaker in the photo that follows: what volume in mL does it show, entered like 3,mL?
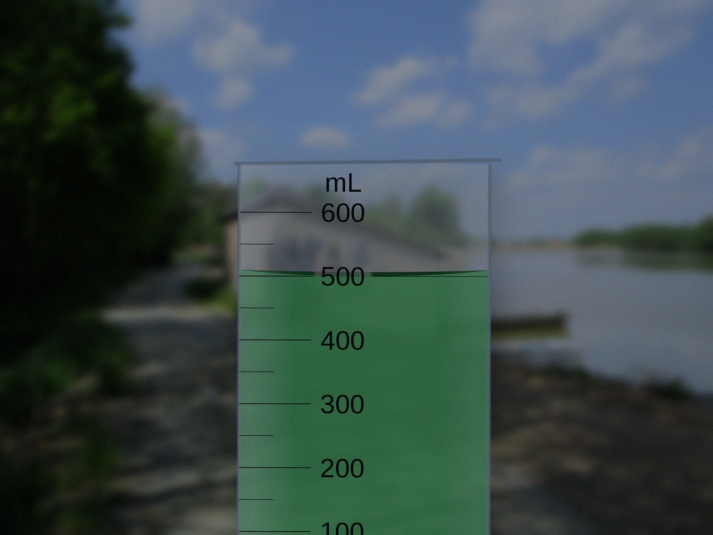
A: 500,mL
